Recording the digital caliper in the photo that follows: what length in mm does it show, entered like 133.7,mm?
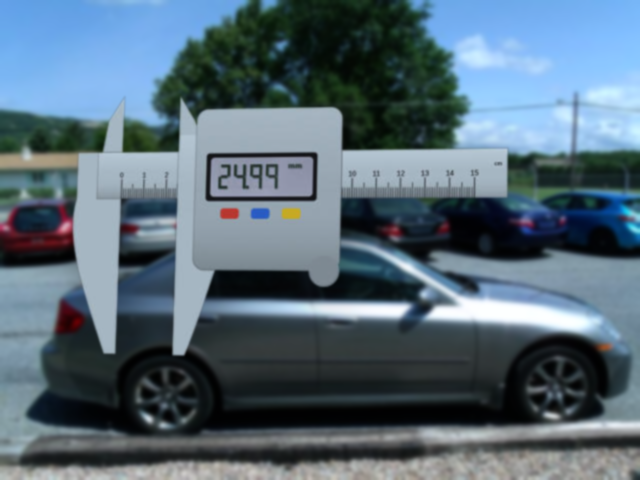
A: 24.99,mm
